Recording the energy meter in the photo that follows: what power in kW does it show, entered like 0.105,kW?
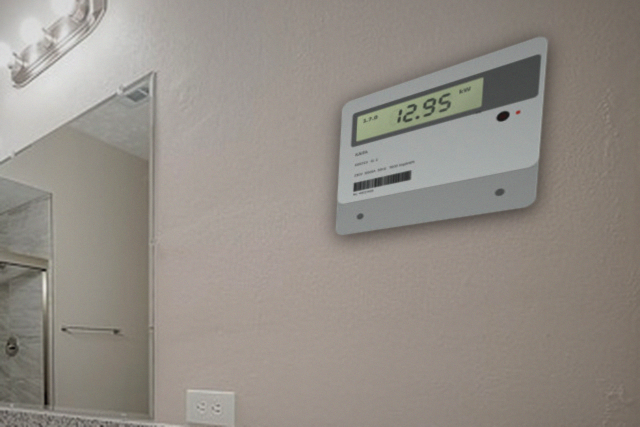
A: 12.95,kW
